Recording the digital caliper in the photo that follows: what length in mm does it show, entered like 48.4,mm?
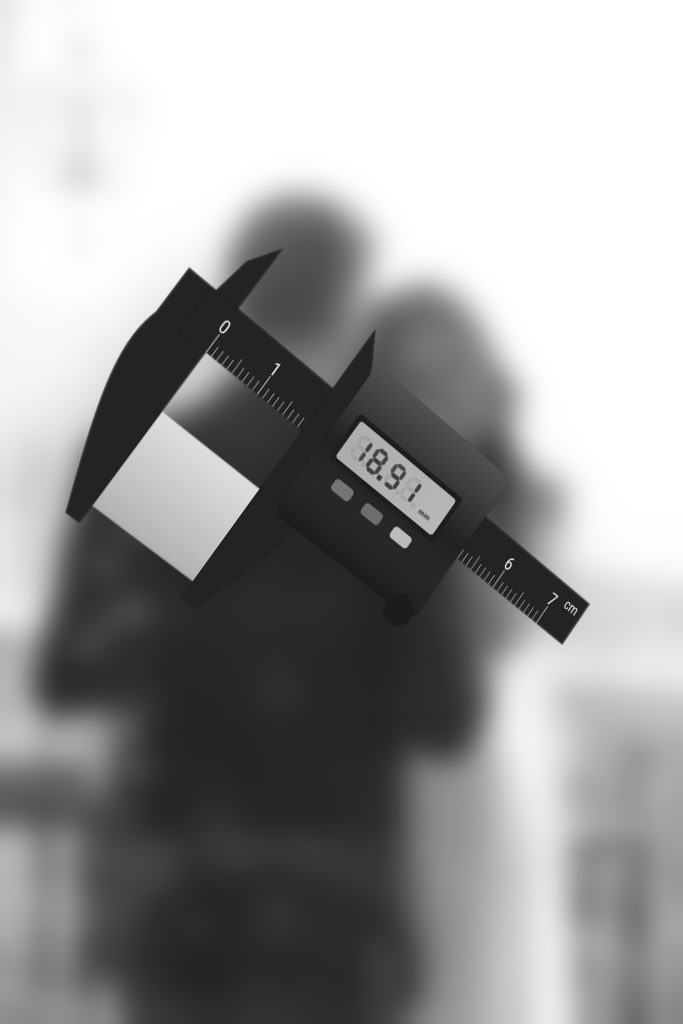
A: 18.91,mm
